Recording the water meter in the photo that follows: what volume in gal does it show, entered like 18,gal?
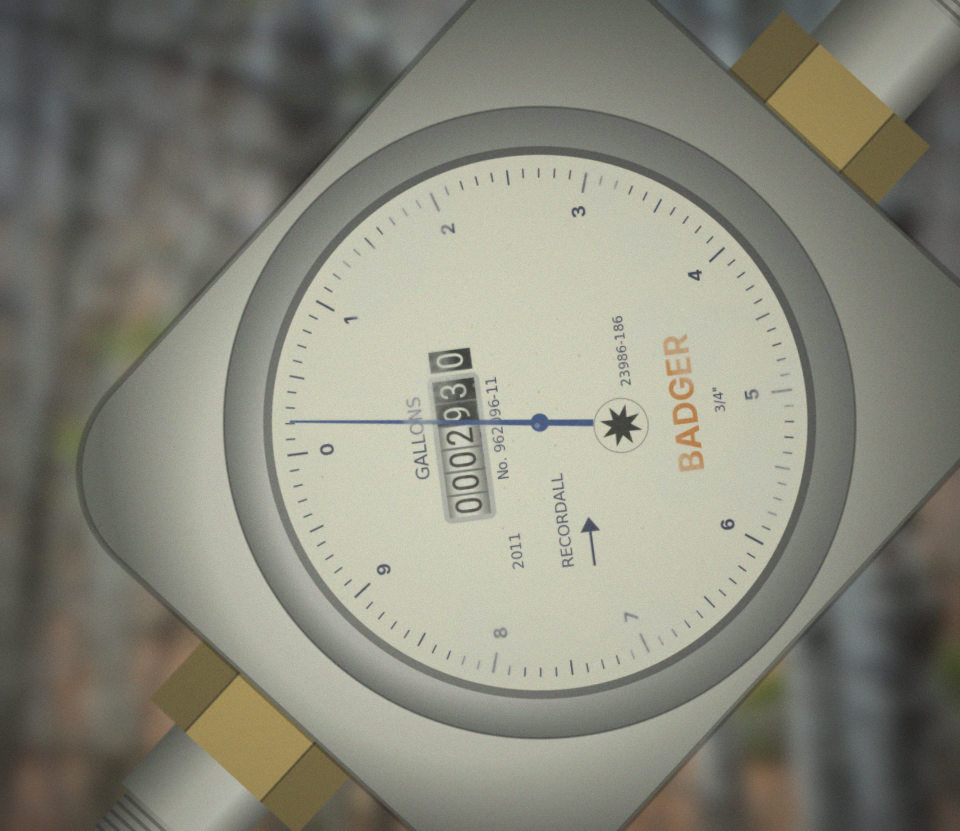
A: 2930.2,gal
